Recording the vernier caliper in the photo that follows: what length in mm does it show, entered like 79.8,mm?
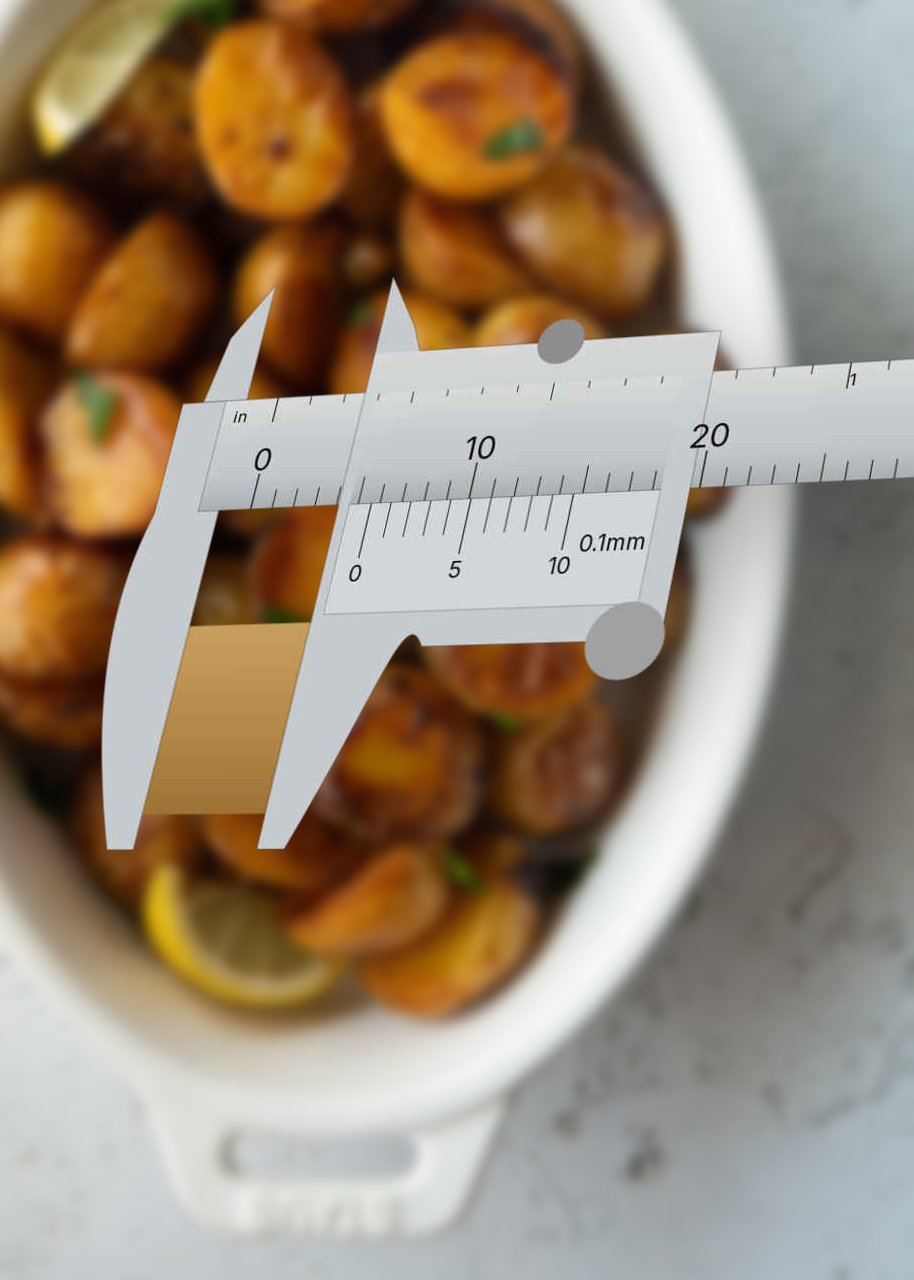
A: 5.6,mm
